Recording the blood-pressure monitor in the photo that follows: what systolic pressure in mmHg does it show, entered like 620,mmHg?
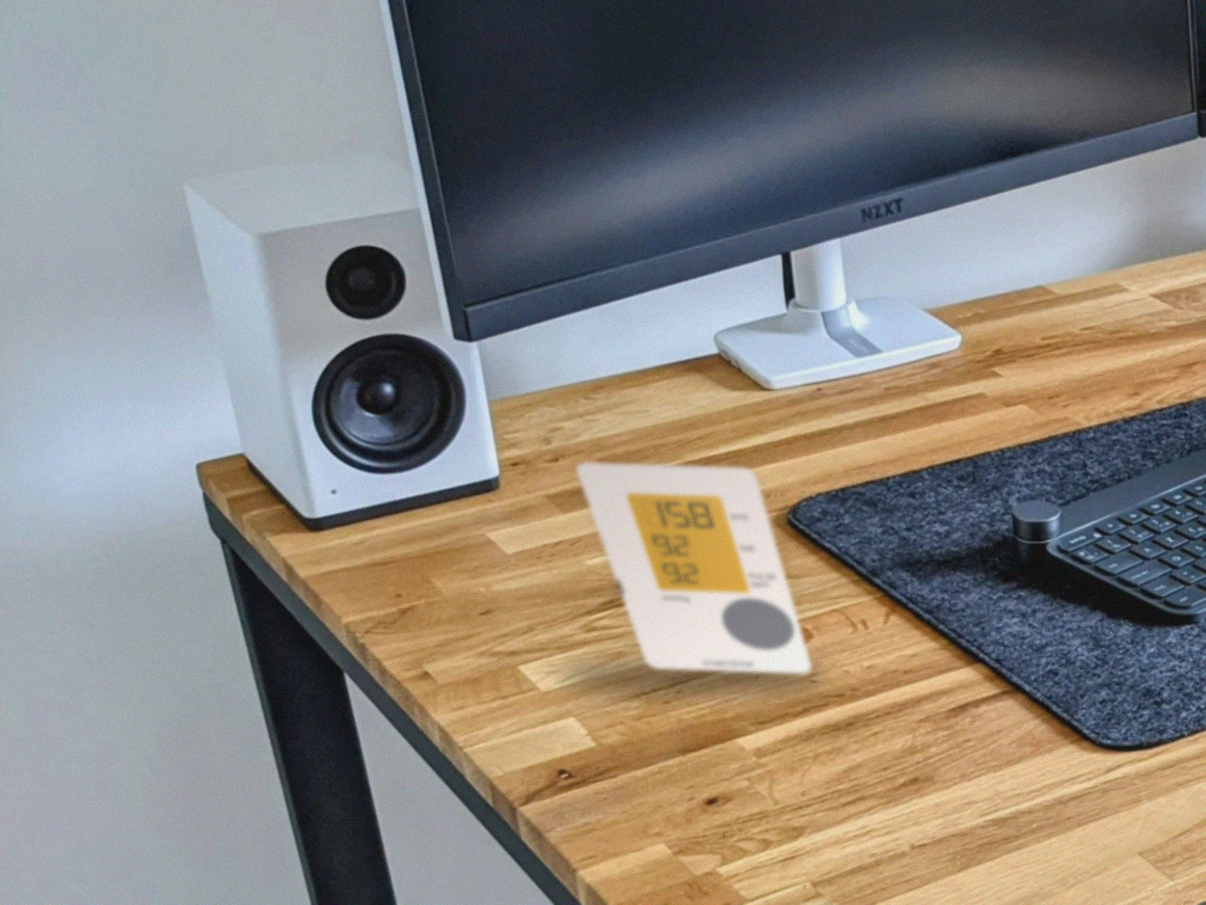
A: 158,mmHg
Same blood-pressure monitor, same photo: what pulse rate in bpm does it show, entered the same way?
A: 92,bpm
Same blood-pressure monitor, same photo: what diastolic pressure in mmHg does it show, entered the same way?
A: 92,mmHg
